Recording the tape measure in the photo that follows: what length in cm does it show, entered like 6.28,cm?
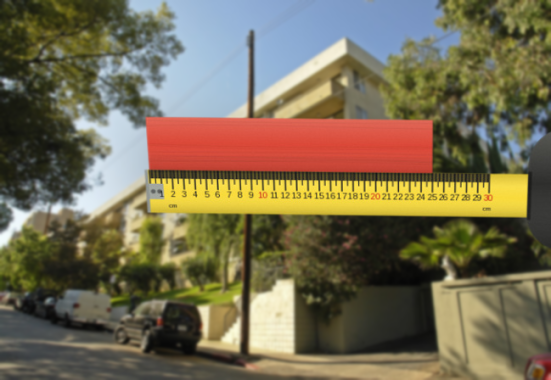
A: 25,cm
